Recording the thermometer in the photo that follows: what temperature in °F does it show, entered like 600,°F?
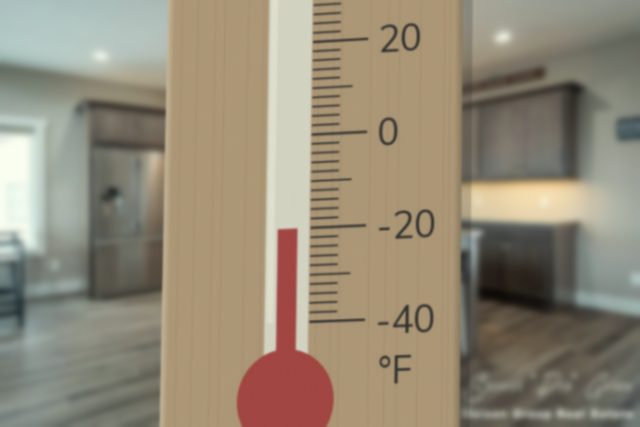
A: -20,°F
